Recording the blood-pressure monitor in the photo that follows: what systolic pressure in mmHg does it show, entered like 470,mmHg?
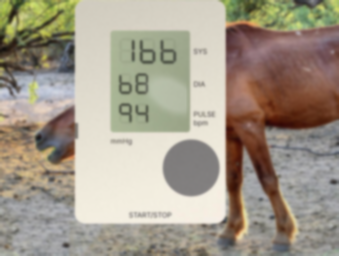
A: 166,mmHg
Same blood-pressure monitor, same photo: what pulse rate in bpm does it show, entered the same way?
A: 94,bpm
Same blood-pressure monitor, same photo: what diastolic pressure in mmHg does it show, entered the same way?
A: 68,mmHg
